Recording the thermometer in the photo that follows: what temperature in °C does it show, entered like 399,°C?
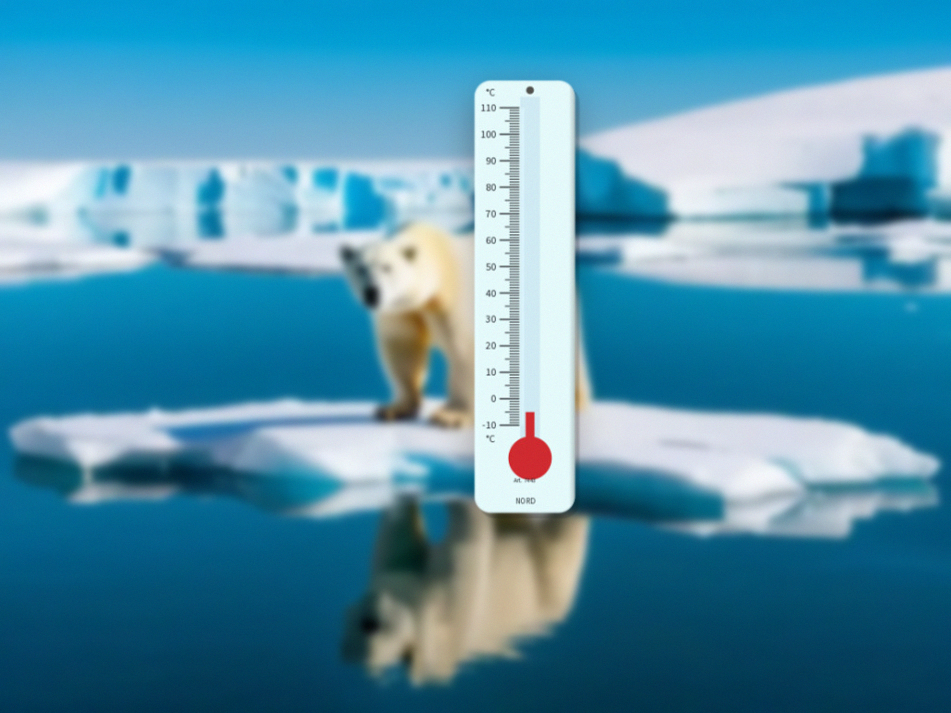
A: -5,°C
